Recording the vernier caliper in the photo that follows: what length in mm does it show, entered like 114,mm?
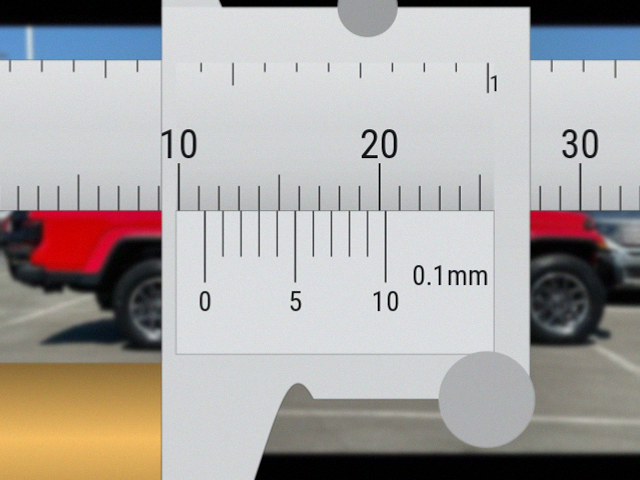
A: 11.3,mm
